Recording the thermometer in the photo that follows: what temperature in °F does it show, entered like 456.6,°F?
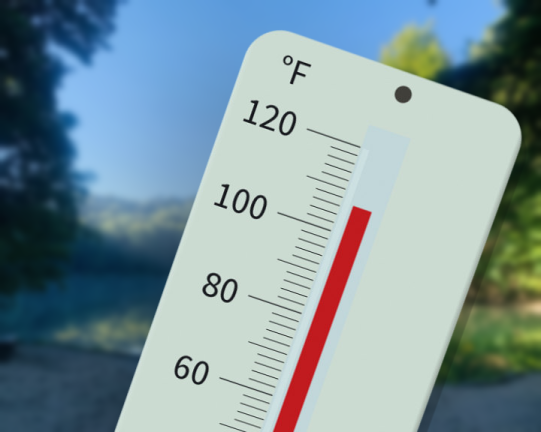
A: 107,°F
